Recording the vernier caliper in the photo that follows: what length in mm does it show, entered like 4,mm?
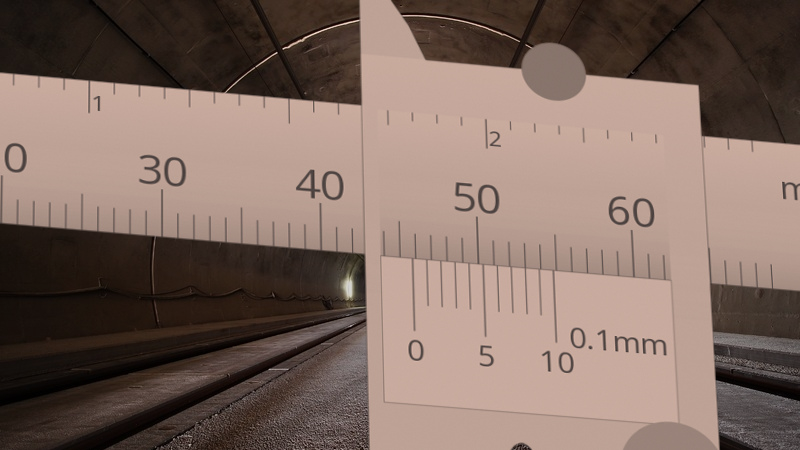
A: 45.8,mm
